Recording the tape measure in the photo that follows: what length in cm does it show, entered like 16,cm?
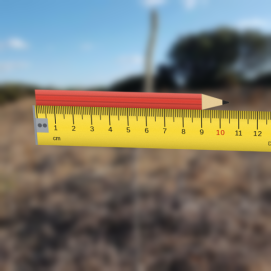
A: 10.5,cm
